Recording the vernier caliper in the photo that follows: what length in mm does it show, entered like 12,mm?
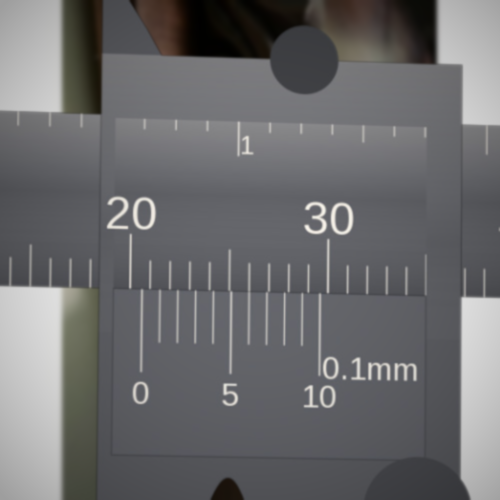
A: 20.6,mm
